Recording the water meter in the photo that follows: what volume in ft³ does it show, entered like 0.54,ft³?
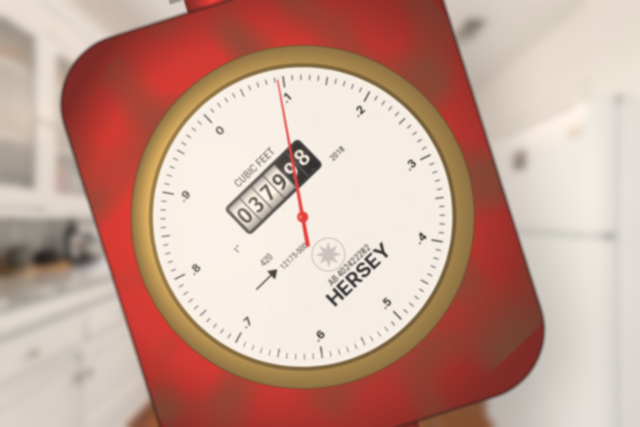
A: 37998.09,ft³
